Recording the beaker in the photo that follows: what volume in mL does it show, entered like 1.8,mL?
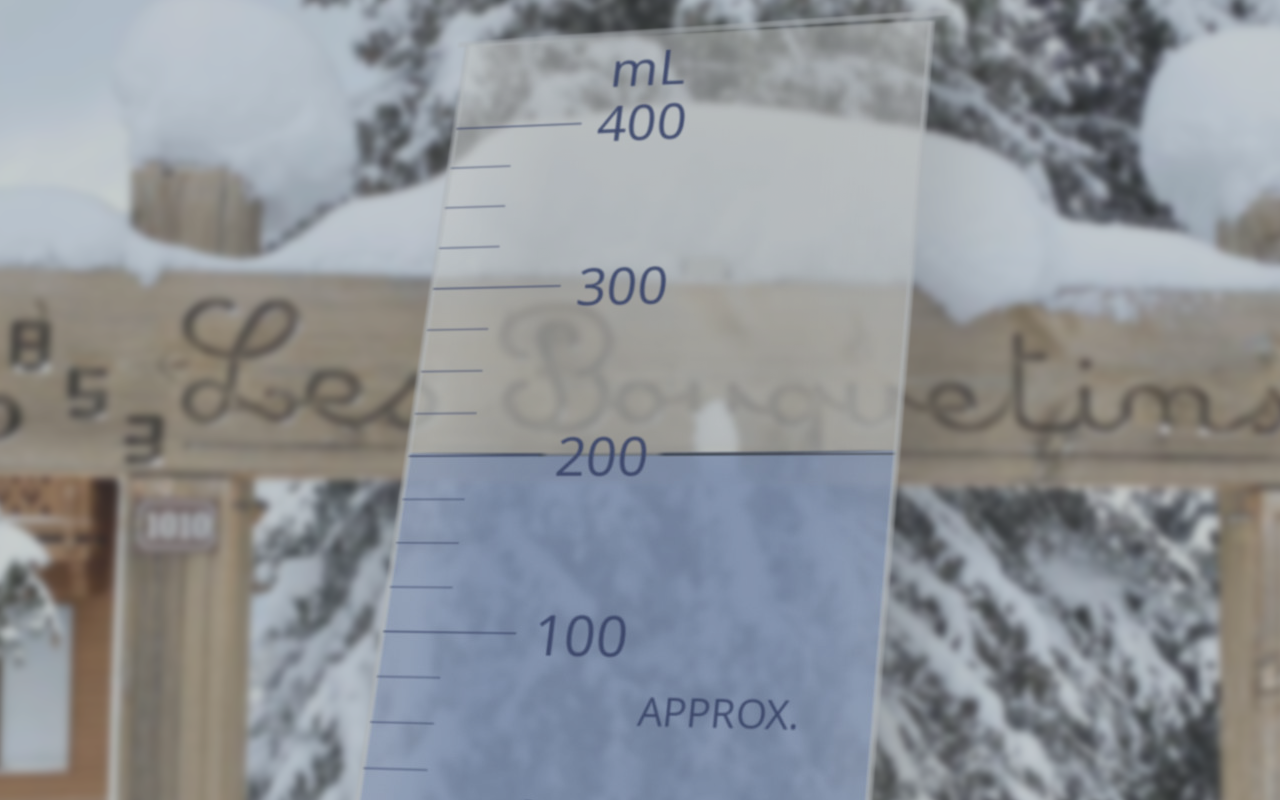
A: 200,mL
